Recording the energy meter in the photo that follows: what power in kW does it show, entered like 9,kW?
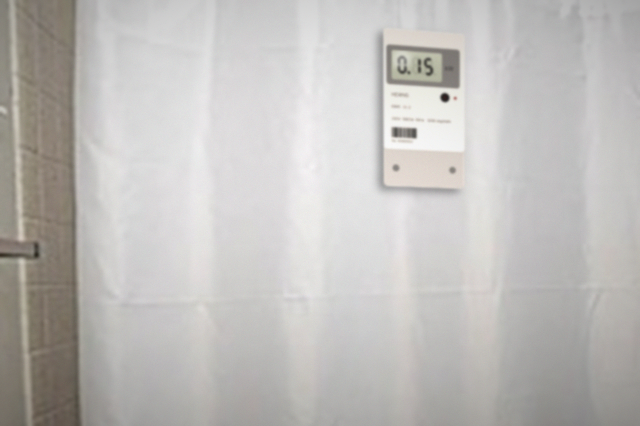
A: 0.15,kW
